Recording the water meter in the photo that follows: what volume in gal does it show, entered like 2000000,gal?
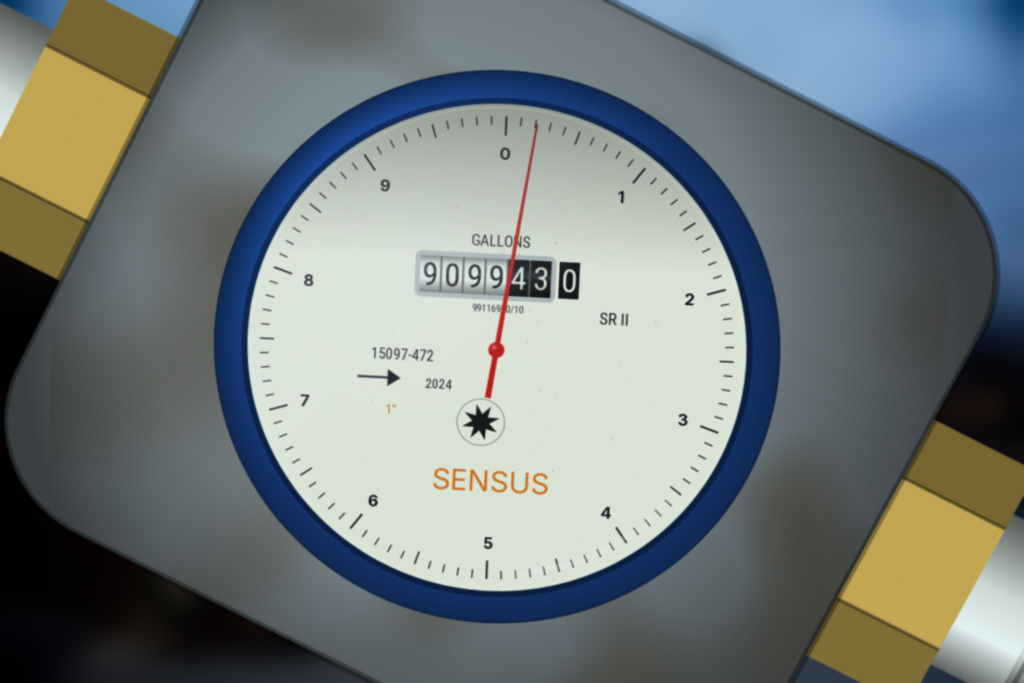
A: 9099430.2,gal
